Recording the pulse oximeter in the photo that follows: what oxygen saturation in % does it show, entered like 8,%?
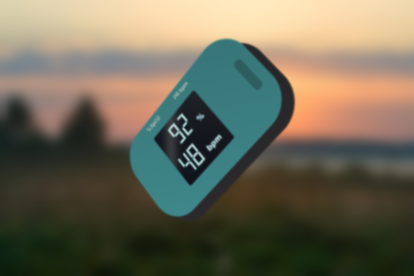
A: 92,%
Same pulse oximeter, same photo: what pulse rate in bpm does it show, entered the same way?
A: 48,bpm
